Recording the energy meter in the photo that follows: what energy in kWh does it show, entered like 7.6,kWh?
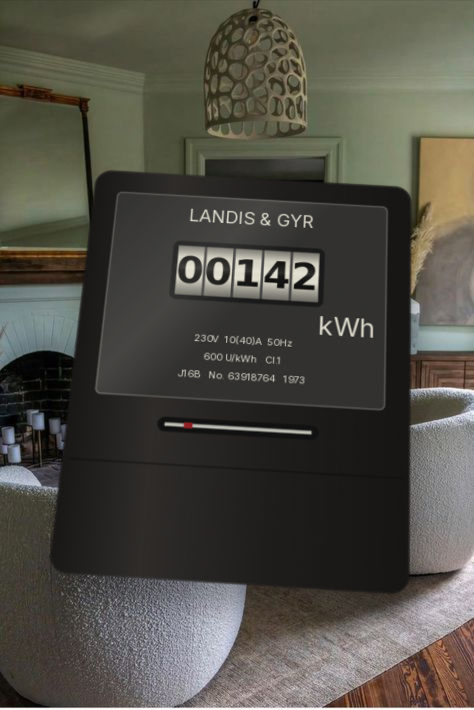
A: 142,kWh
